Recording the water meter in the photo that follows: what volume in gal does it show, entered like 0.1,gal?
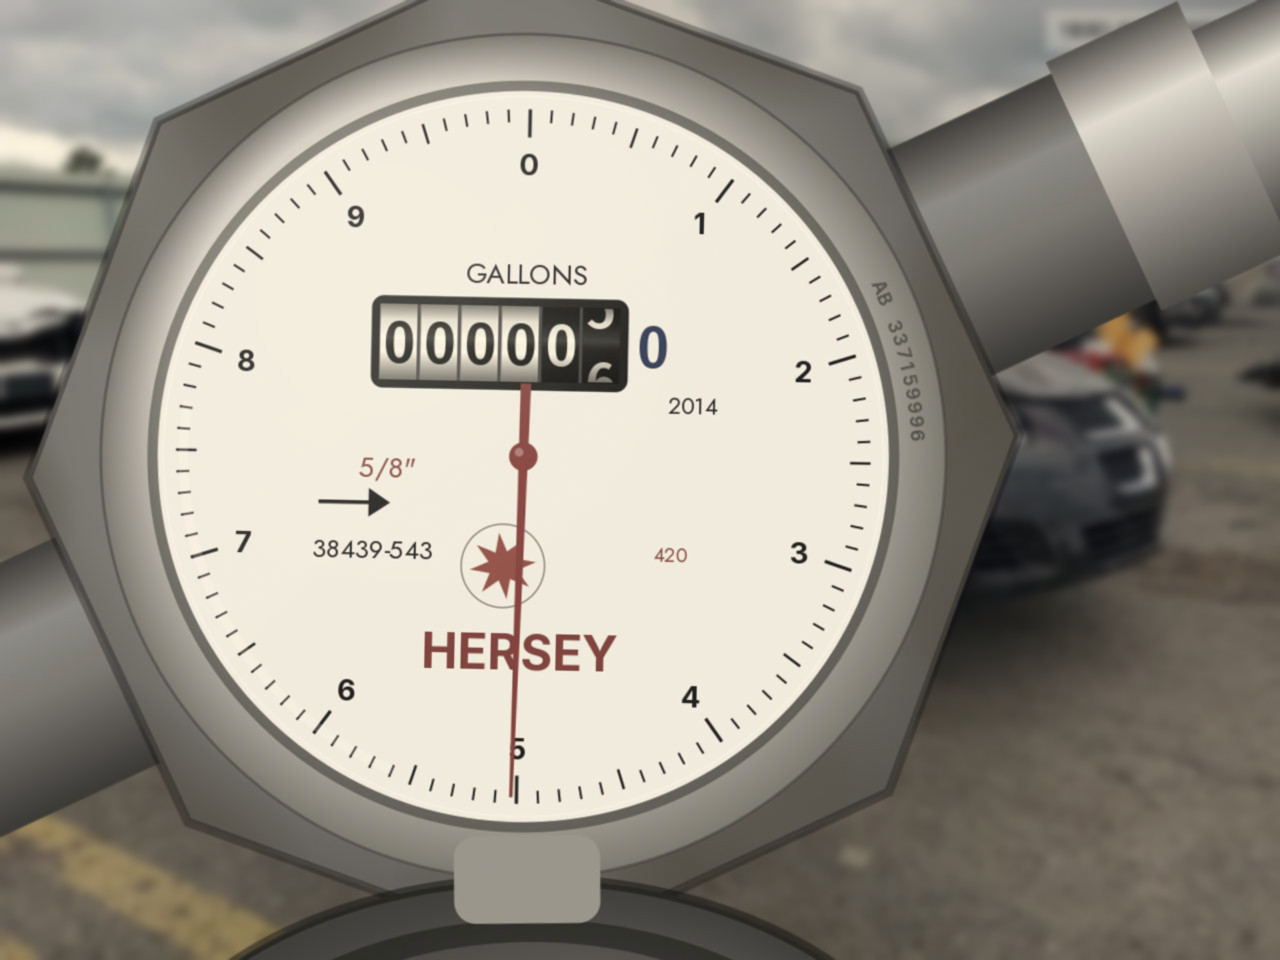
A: 55.0,gal
